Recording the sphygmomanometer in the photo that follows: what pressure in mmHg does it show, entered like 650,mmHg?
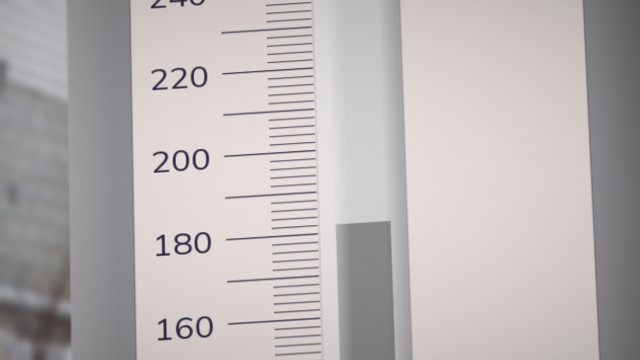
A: 182,mmHg
